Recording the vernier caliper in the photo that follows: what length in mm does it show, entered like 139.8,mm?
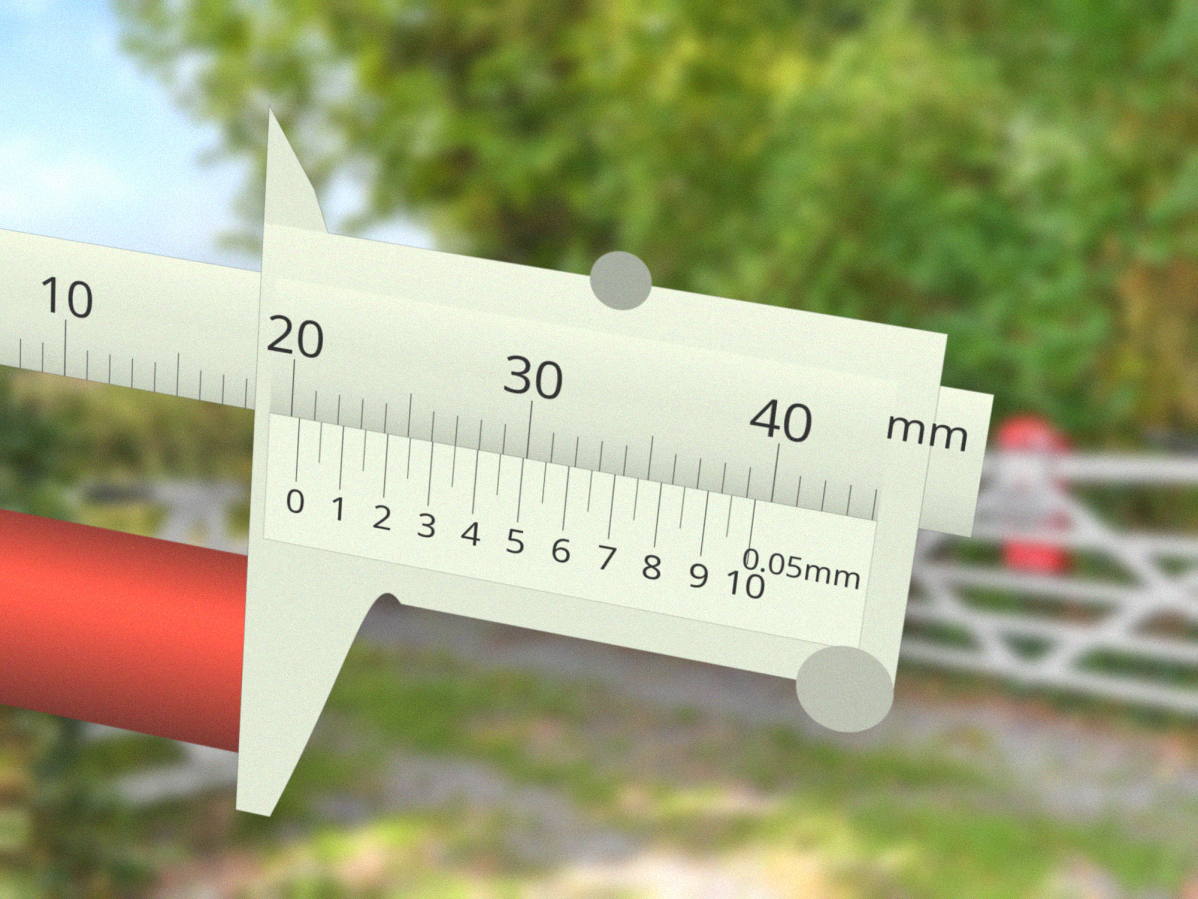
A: 20.35,mm
